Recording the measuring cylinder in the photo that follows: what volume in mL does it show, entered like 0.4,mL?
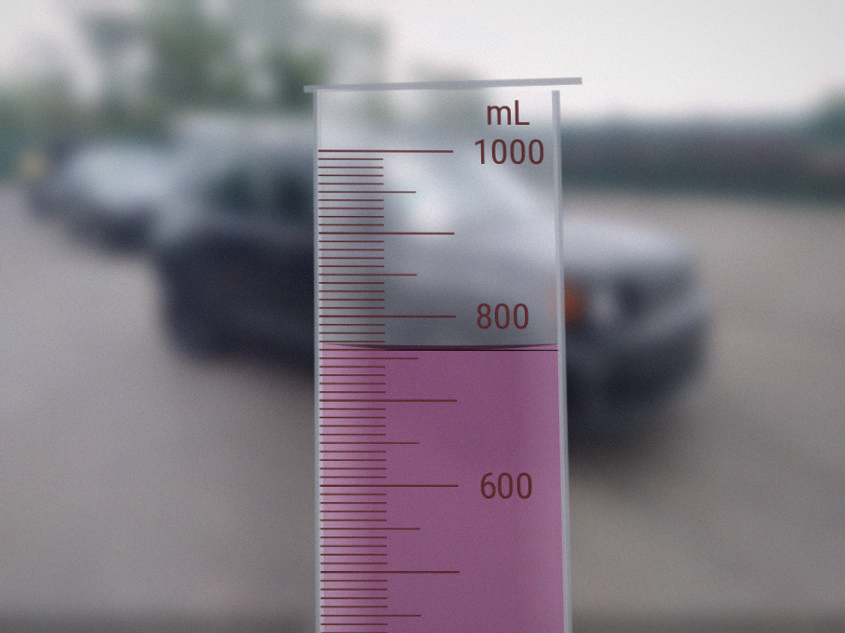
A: 760,mL
